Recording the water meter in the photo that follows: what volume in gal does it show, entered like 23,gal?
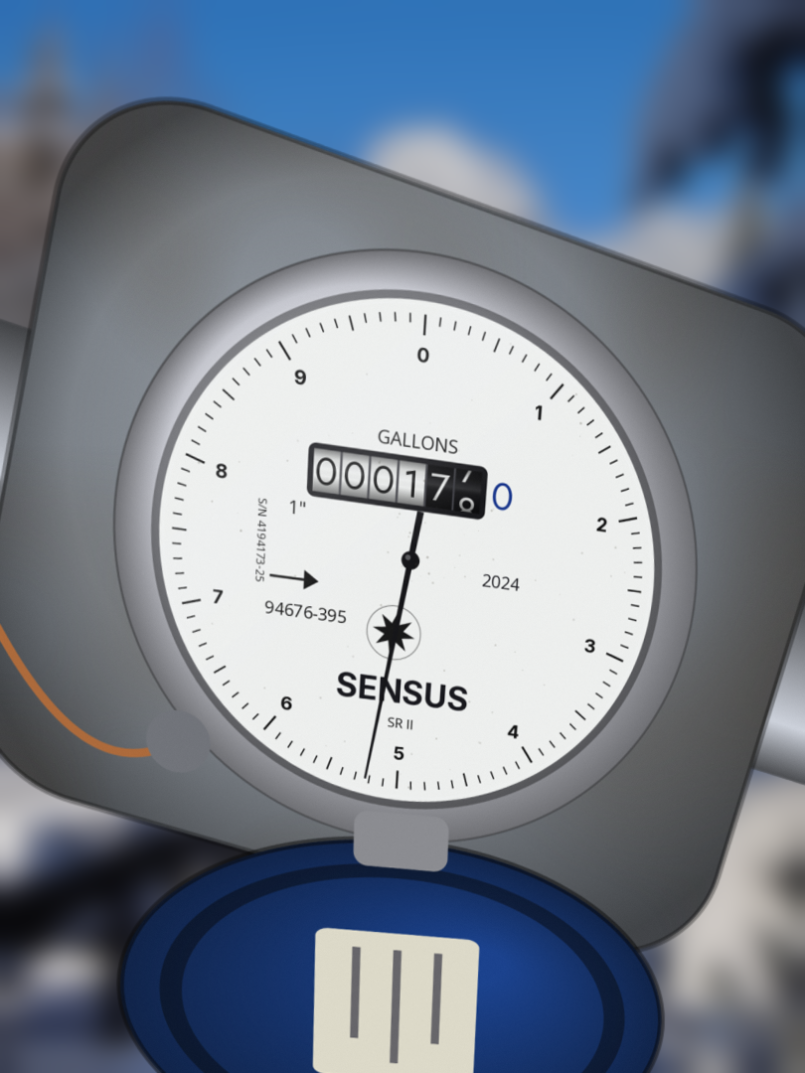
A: 1775.2,gal
